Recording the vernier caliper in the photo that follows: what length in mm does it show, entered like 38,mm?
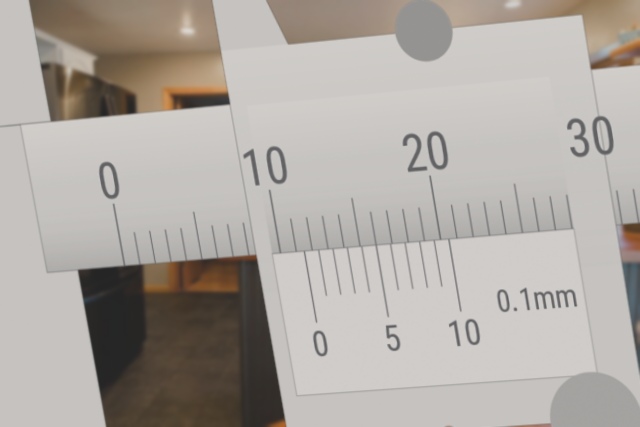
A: 11.5,mm
